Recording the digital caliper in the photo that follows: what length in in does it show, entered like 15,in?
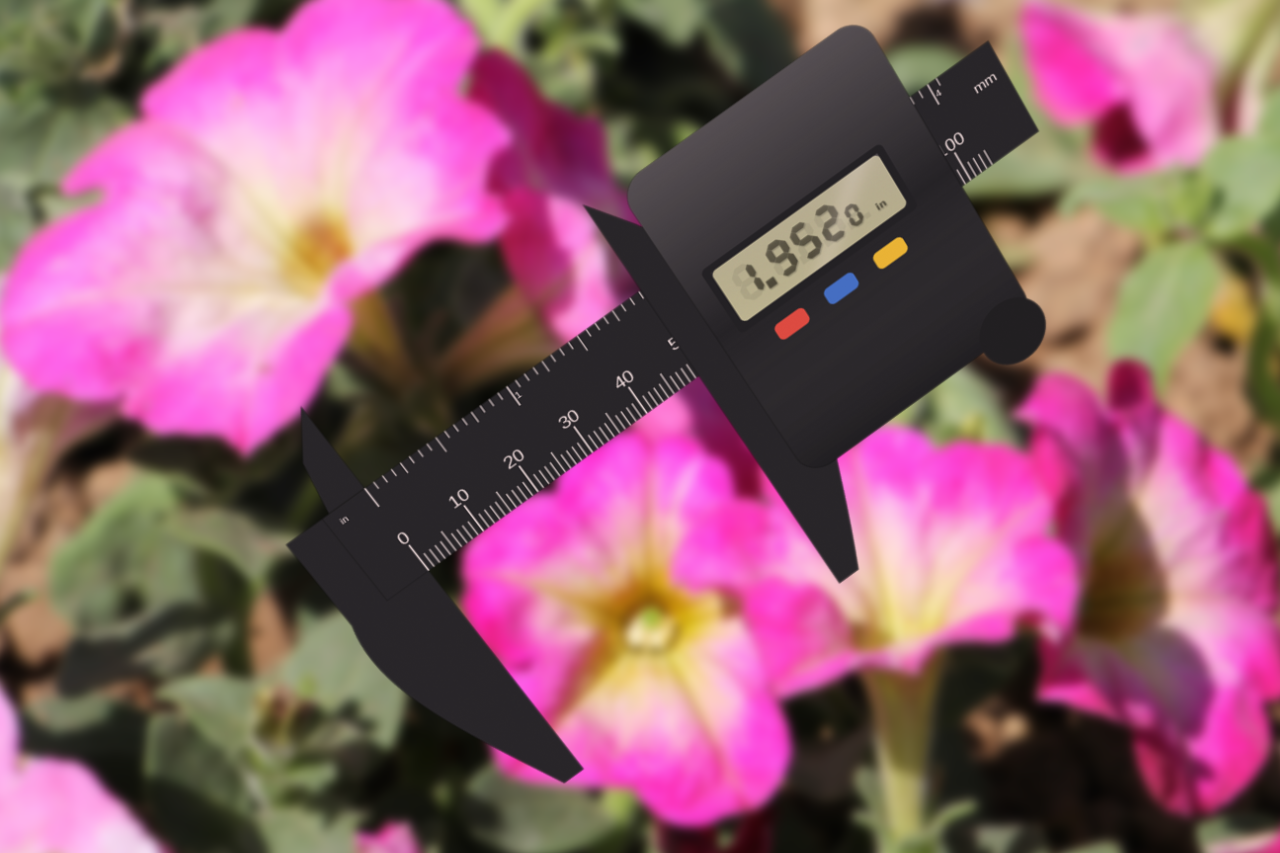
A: 1.9520,in
